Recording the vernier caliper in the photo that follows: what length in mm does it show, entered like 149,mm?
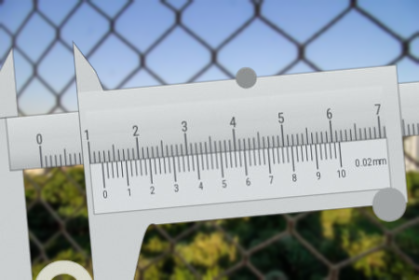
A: 12.5,mm
